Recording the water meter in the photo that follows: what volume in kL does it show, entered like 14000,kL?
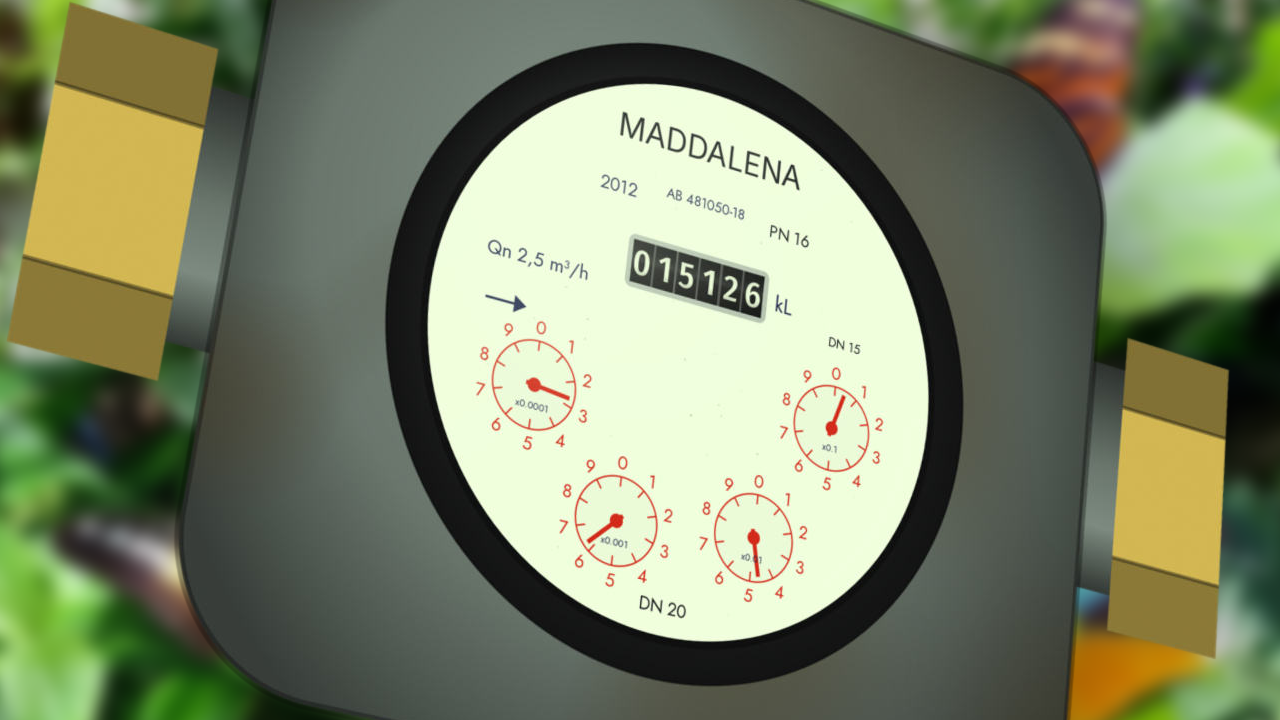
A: 15126.0462,kL
